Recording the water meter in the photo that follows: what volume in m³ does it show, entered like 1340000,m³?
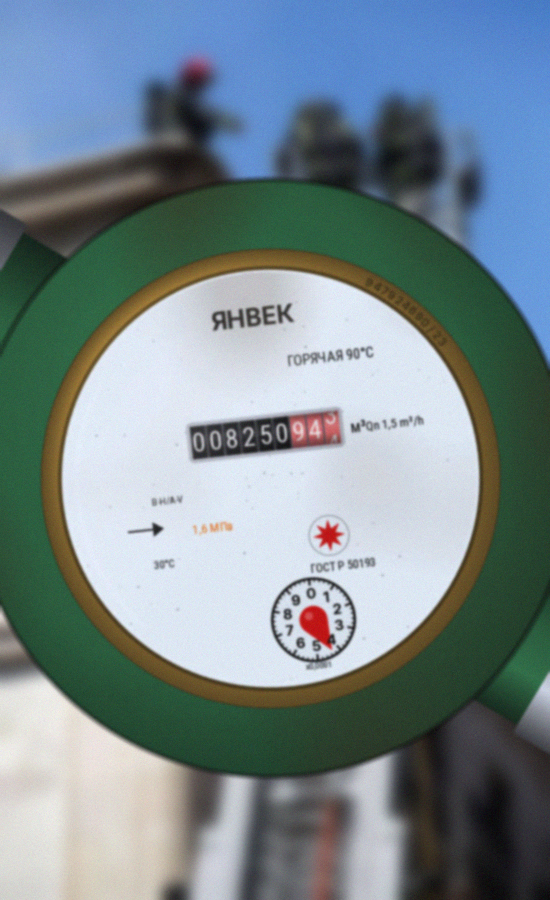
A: 8250.9434,m³
